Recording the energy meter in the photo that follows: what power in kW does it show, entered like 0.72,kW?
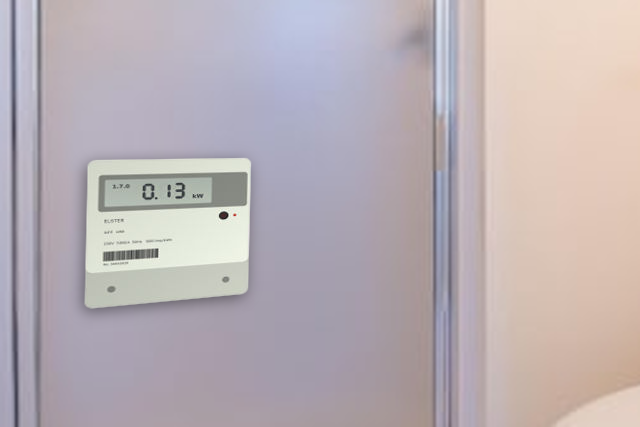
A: 0.13,kW
